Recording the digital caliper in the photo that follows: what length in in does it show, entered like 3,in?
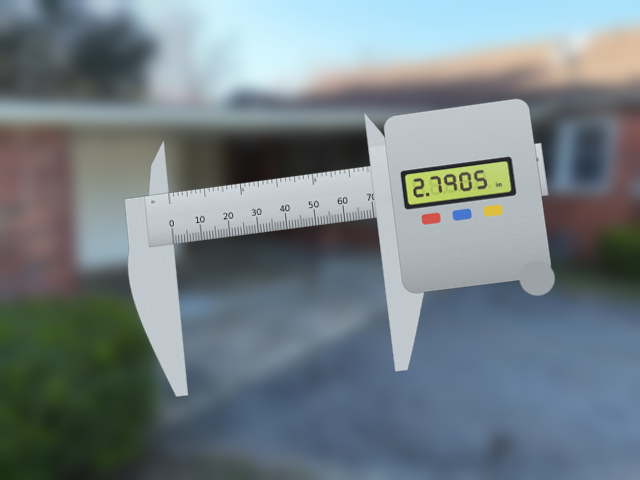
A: 2.7905,in
